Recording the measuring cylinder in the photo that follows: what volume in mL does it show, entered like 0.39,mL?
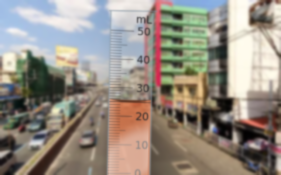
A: 25,mL
